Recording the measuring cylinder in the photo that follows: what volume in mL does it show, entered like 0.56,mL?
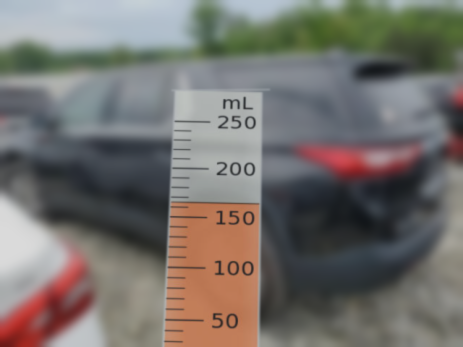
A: 165,mL
